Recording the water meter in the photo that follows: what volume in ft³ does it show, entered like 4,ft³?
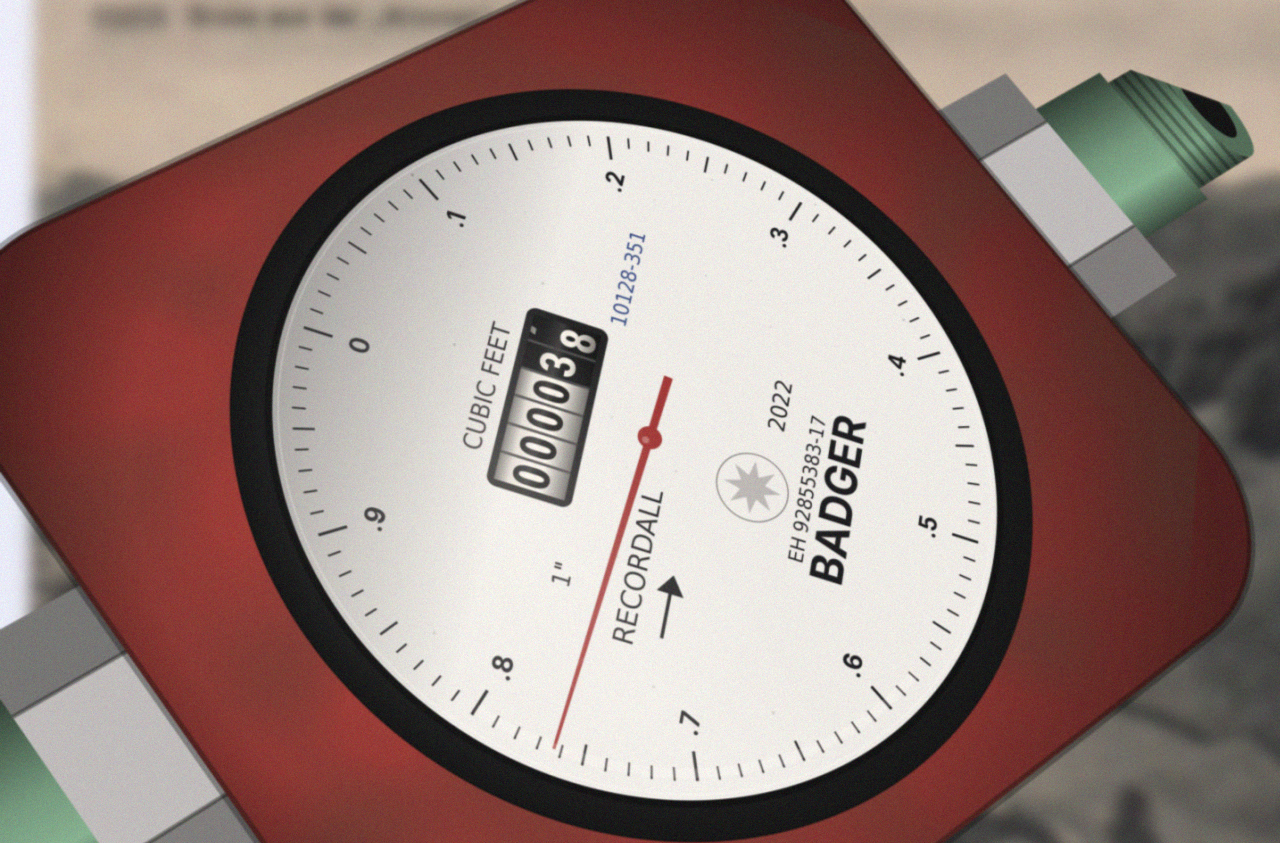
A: 37.76,ft³
